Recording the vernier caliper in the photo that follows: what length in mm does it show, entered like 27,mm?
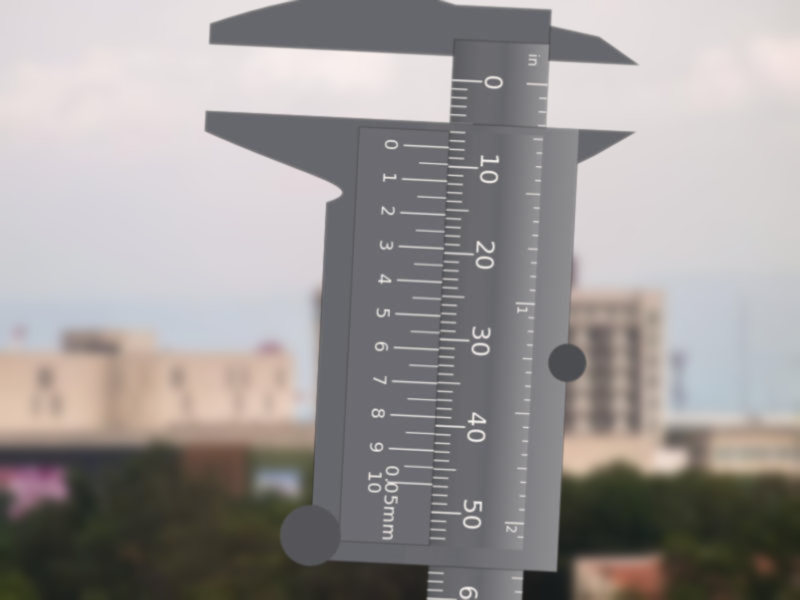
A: 7.8,mm
